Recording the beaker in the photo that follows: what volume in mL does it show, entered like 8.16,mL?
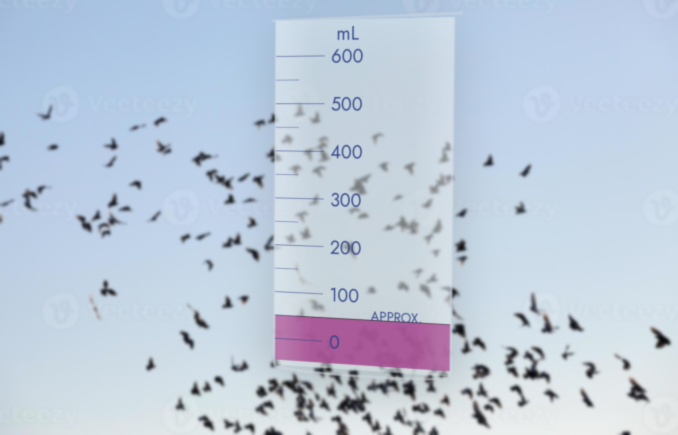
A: 50,mL
